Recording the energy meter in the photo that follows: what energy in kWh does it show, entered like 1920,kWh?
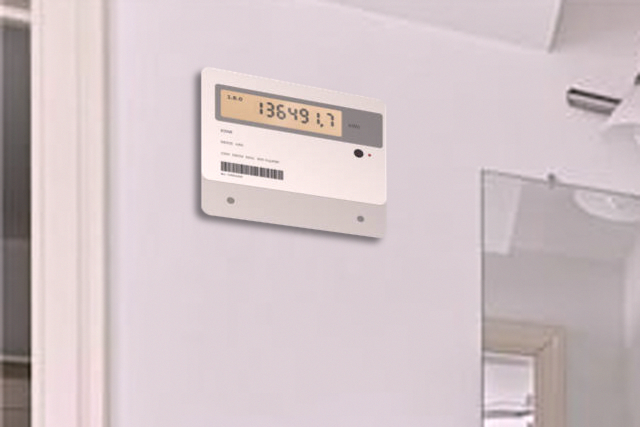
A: 136491.7,kWh
